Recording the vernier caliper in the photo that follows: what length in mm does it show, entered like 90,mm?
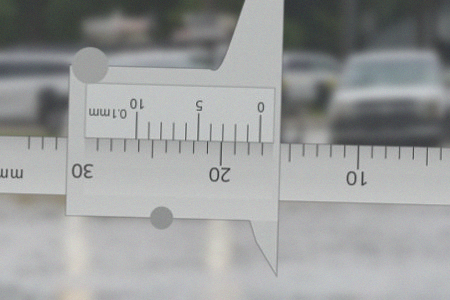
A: 17.2,mm
